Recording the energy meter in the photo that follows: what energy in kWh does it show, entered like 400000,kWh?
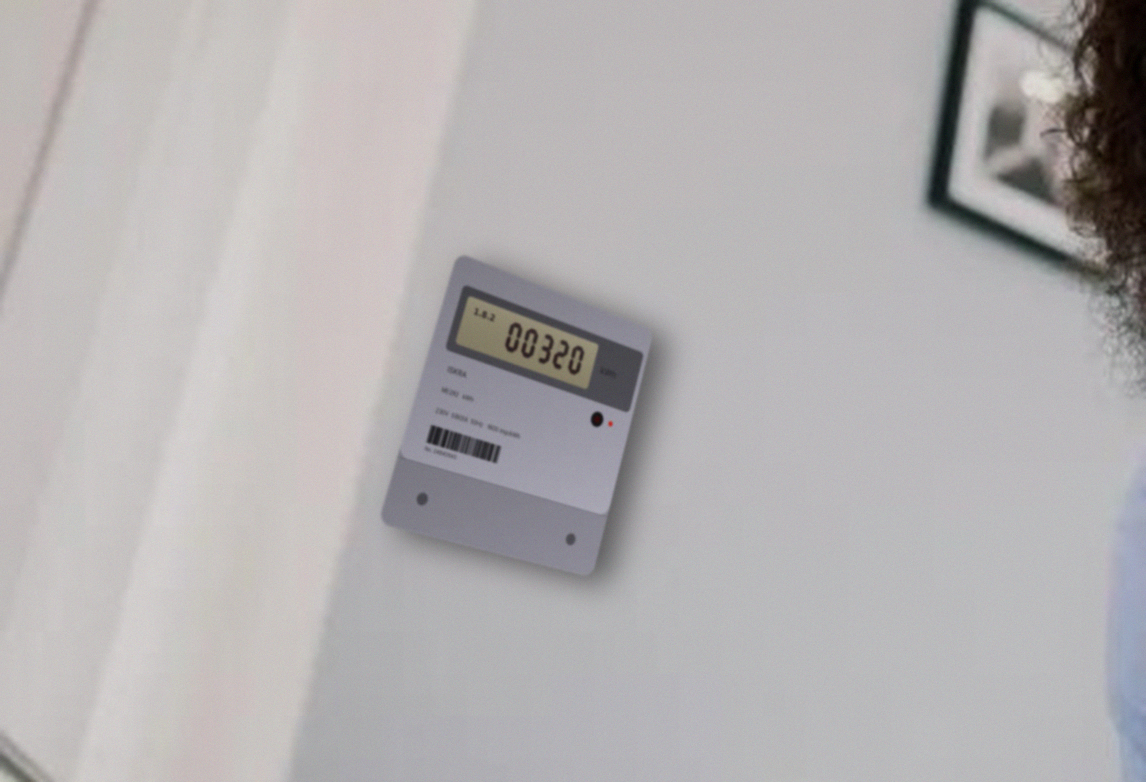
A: 320,kWh
